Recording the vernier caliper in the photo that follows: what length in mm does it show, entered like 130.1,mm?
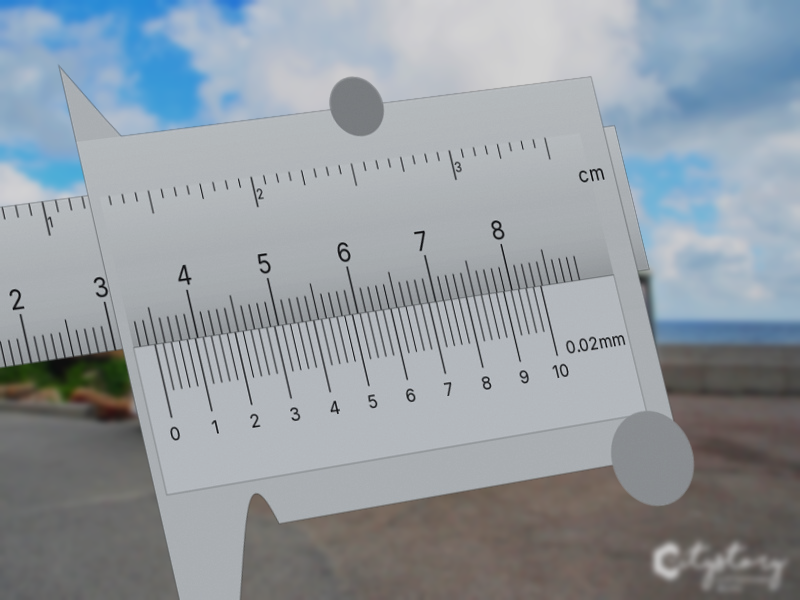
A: 34.8,mm
